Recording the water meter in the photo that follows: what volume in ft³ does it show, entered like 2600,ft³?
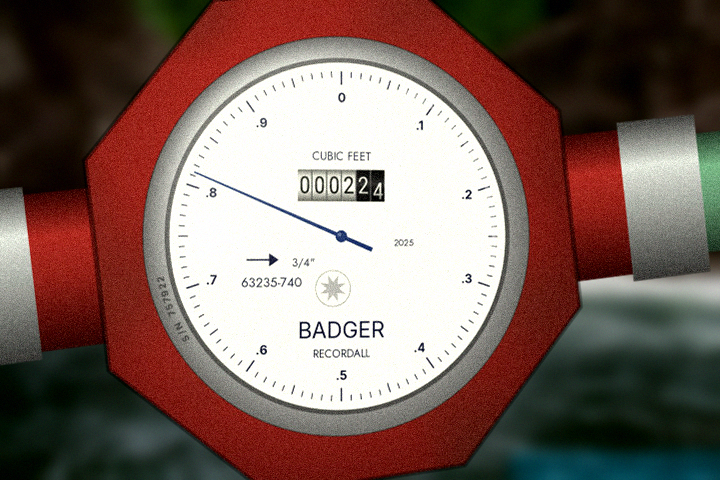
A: 223.81,ft³
